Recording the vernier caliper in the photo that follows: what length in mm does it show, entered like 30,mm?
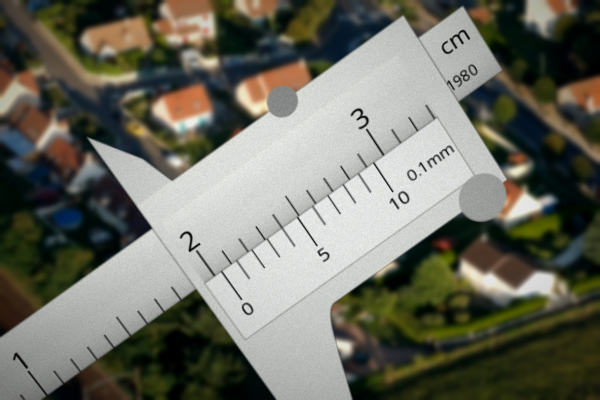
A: 20.4,mm
